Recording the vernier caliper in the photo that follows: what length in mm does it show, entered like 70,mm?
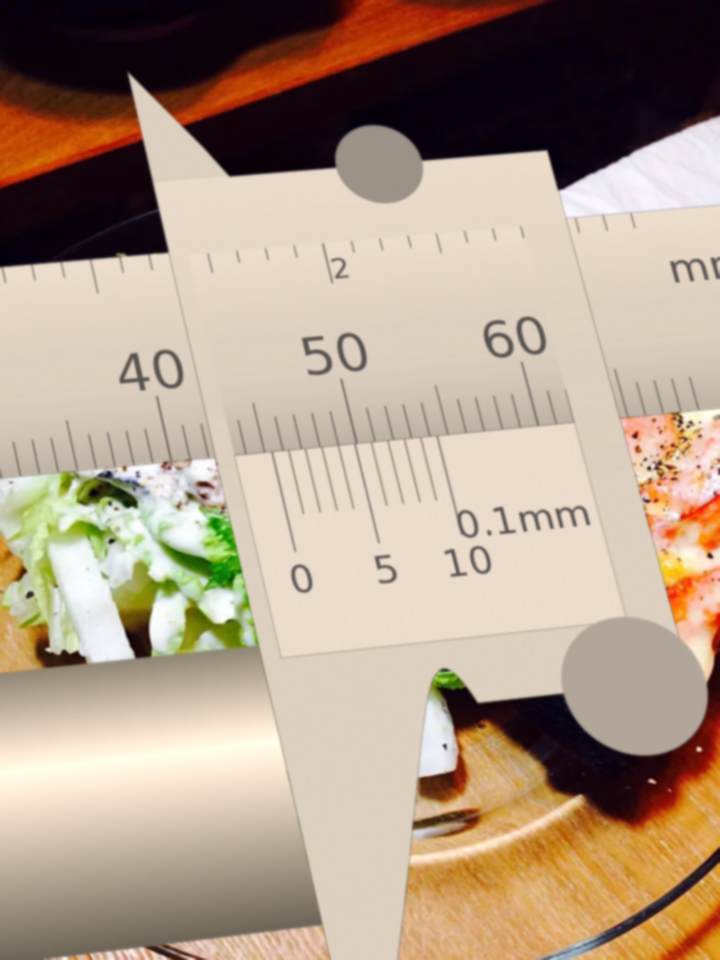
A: 45.4,mm
